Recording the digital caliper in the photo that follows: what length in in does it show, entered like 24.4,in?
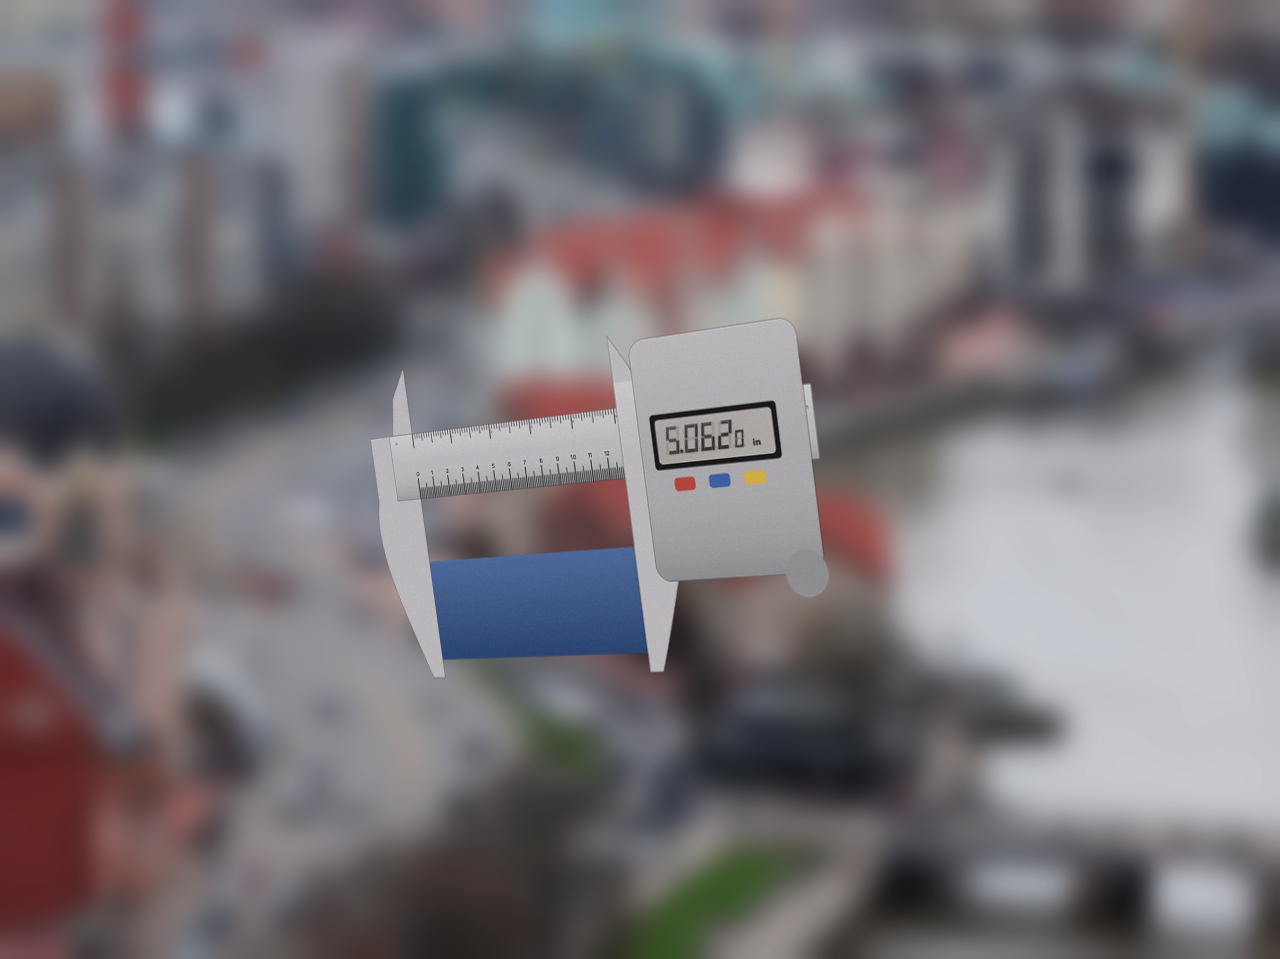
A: 5.0620,in
